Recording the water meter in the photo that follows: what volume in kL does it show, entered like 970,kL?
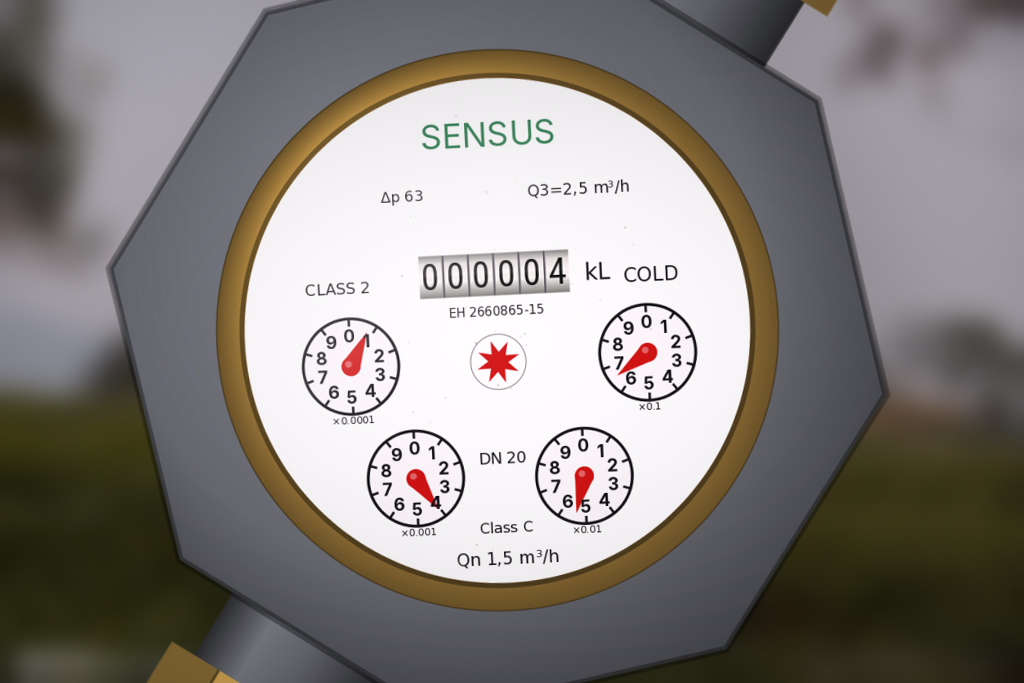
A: 4.6540,kL
